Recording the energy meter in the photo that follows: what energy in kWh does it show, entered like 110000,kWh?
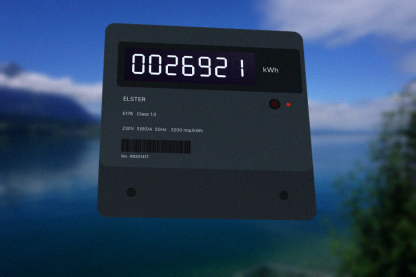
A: 26921,kWh
